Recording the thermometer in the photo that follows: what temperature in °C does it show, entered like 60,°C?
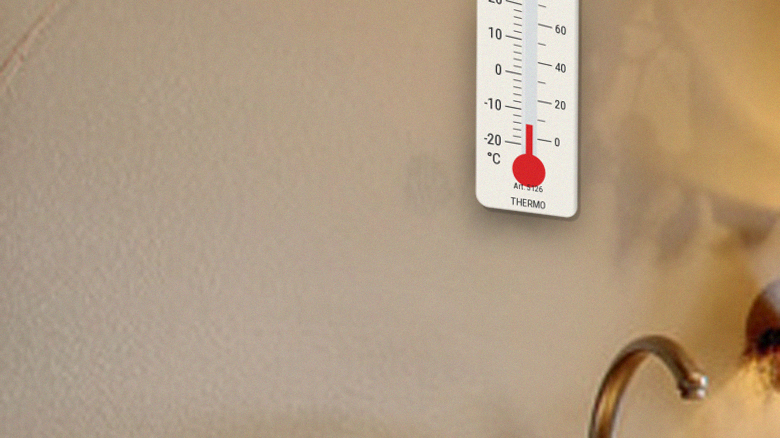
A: -14,°C
